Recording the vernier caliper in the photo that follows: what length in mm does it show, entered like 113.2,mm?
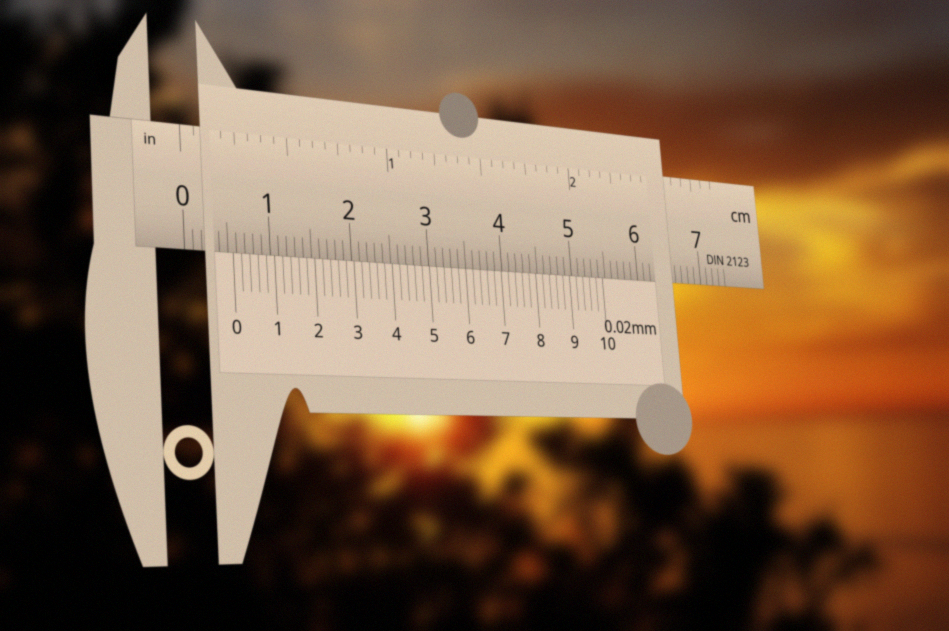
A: 5.6,mm
